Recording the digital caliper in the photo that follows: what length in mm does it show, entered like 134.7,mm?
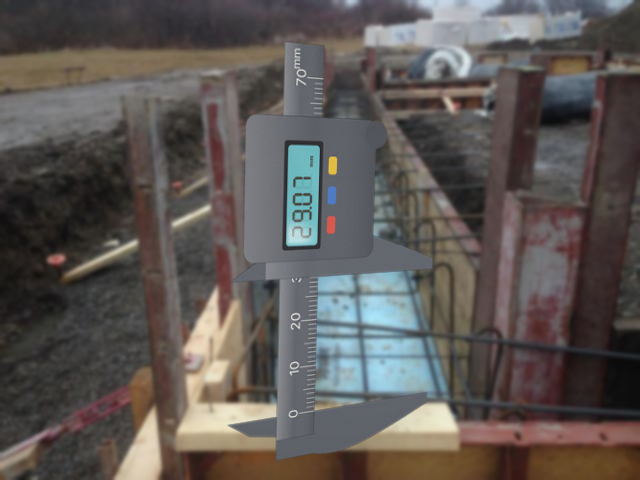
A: 29.07,mm
